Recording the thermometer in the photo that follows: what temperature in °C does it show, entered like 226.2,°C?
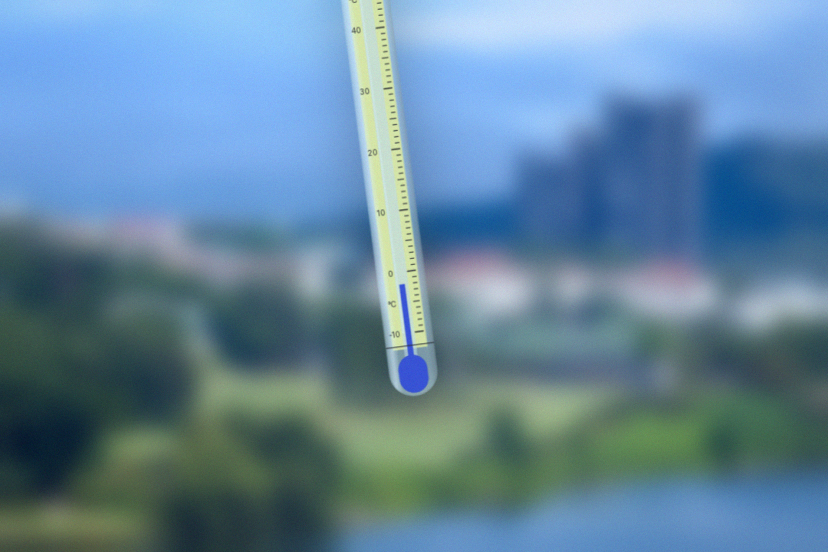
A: -2,°C
